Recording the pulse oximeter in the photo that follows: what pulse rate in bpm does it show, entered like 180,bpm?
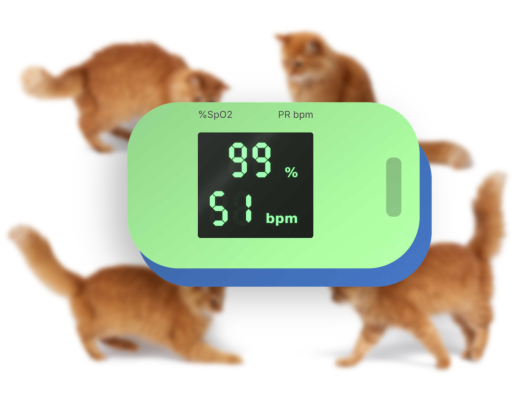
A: 51,bpm
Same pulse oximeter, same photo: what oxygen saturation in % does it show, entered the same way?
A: 99,%
